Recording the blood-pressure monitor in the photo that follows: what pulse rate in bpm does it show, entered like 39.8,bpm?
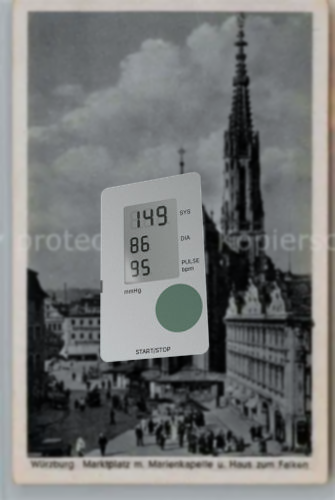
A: 95,bpm
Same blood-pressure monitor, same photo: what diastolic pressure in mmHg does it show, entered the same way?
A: 86,mmHg
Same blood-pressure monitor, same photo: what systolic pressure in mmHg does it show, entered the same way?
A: 149,mmHg
